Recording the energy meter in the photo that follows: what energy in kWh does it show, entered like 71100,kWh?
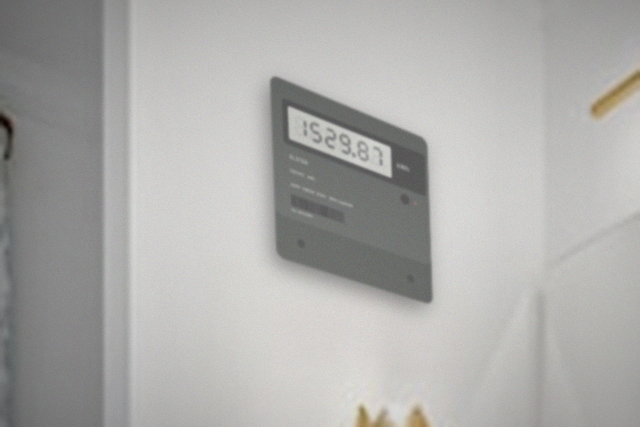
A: 1529.87,kWh
